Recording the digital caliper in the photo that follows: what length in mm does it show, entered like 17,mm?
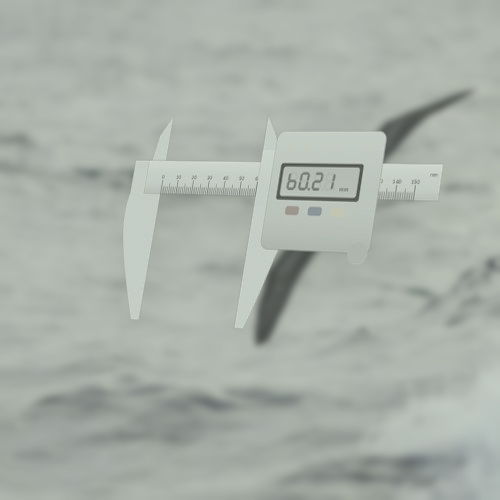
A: 60.21,mm
